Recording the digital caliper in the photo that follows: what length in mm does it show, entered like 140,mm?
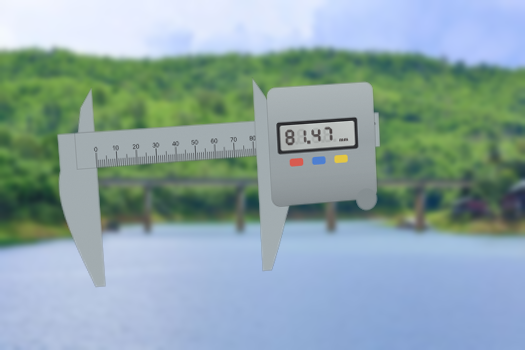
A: 81.47,mm
